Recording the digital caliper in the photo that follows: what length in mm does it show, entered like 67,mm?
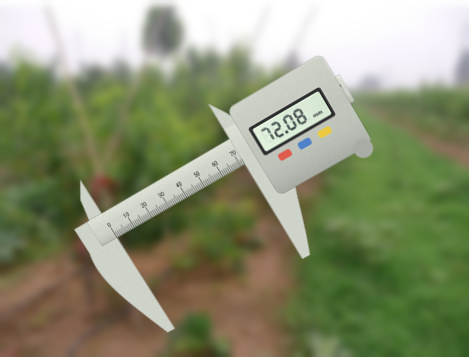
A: 72.08,mm
